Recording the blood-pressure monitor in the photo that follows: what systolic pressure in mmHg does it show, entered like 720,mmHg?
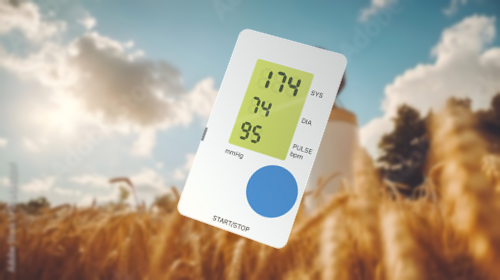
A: 174,mmHg
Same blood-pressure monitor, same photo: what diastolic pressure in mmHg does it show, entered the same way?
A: 74,mmHg
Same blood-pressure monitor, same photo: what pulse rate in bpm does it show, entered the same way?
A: 95,bpm
